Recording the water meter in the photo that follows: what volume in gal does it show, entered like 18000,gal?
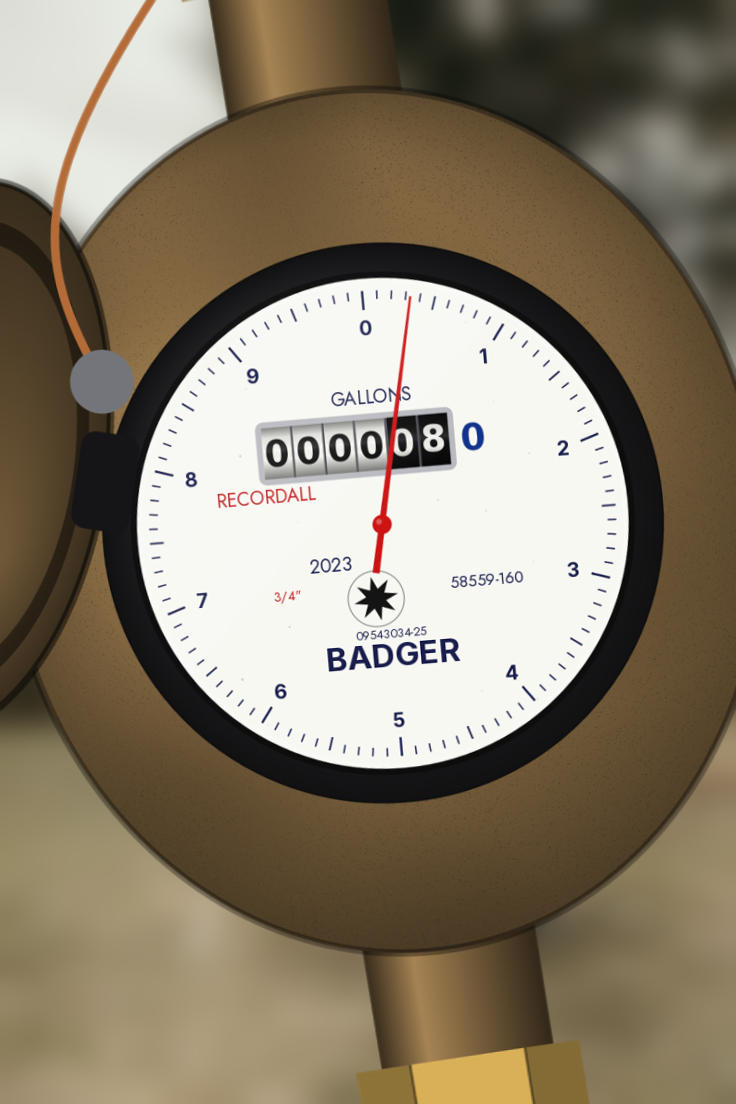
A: 80.3,gal
